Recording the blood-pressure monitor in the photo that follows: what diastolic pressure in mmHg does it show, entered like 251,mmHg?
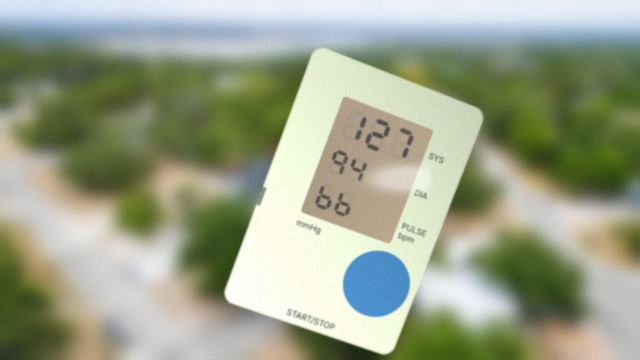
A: 94,mmHg
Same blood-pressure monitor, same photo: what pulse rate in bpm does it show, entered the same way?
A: 66,bpm
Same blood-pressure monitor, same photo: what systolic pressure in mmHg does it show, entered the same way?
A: 127,mmHg
